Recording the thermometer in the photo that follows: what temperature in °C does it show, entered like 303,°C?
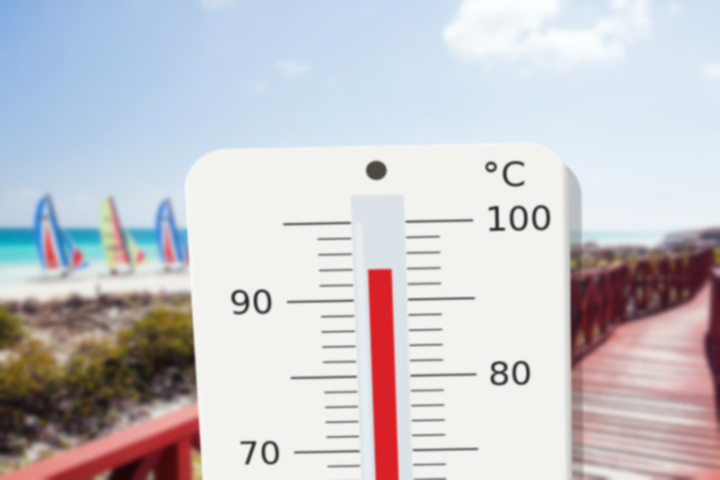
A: 94,°C
